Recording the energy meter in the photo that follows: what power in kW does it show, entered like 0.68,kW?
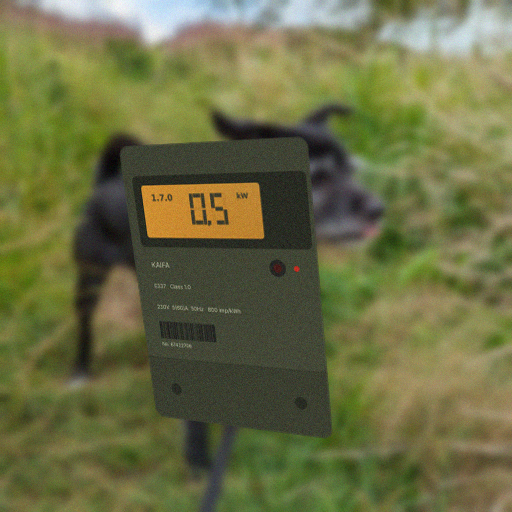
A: 0.5,kW
